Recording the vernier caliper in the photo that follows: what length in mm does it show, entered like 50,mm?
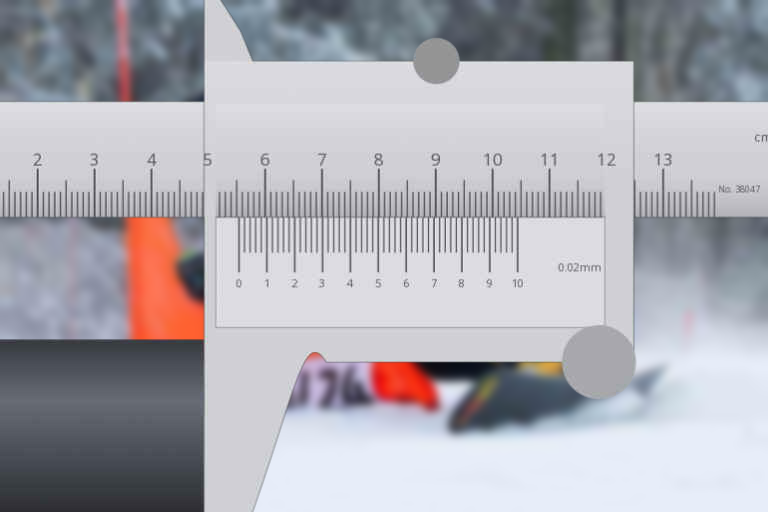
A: 55.4,mm
